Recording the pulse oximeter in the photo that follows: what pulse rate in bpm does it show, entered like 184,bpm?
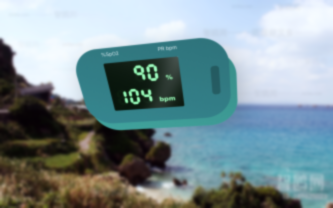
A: 104,bpm
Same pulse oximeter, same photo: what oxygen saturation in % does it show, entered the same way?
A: 90,%
